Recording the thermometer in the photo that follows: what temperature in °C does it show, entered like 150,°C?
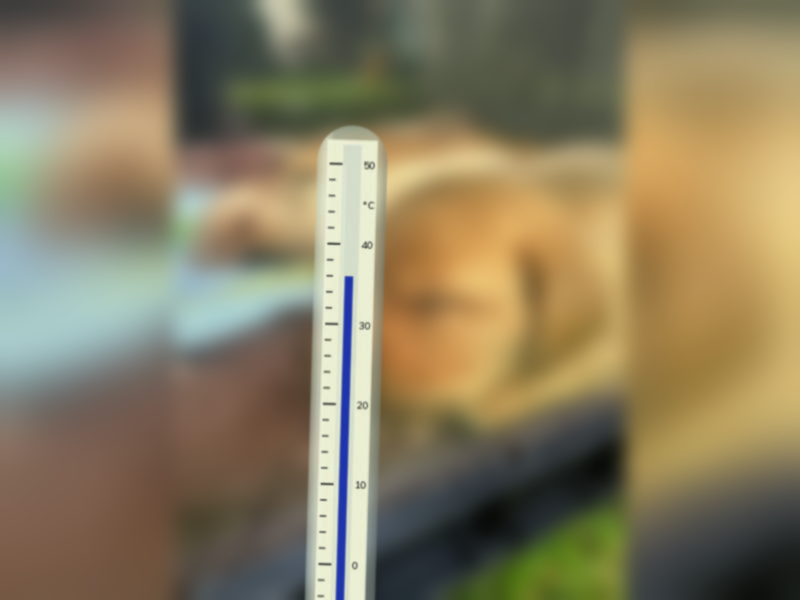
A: 36,°C
